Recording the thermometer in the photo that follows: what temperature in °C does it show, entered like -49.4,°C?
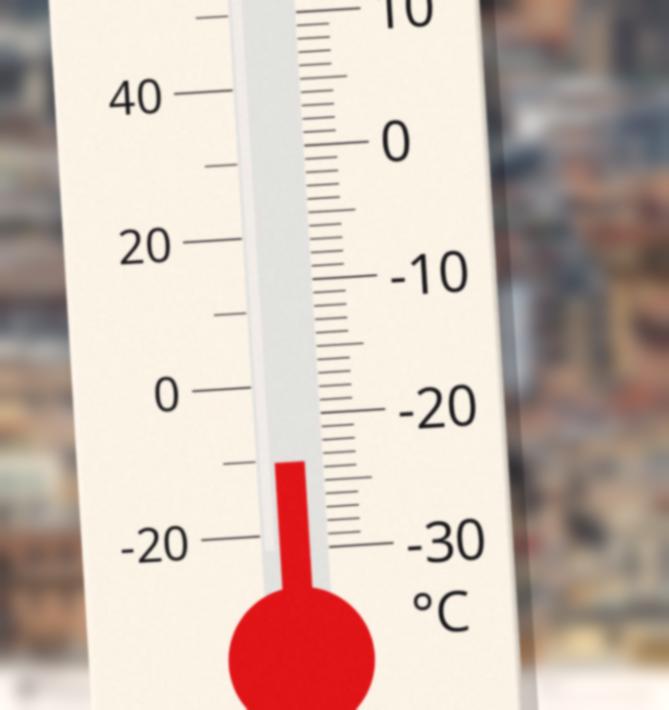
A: -23.5,°C
